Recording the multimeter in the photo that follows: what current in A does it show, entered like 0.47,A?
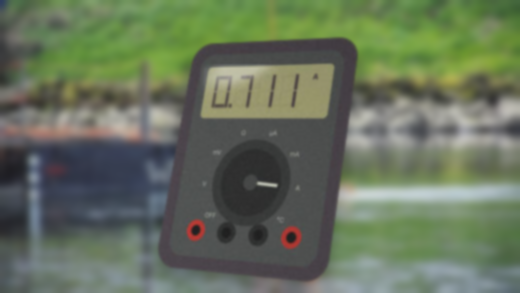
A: 0.711,A
